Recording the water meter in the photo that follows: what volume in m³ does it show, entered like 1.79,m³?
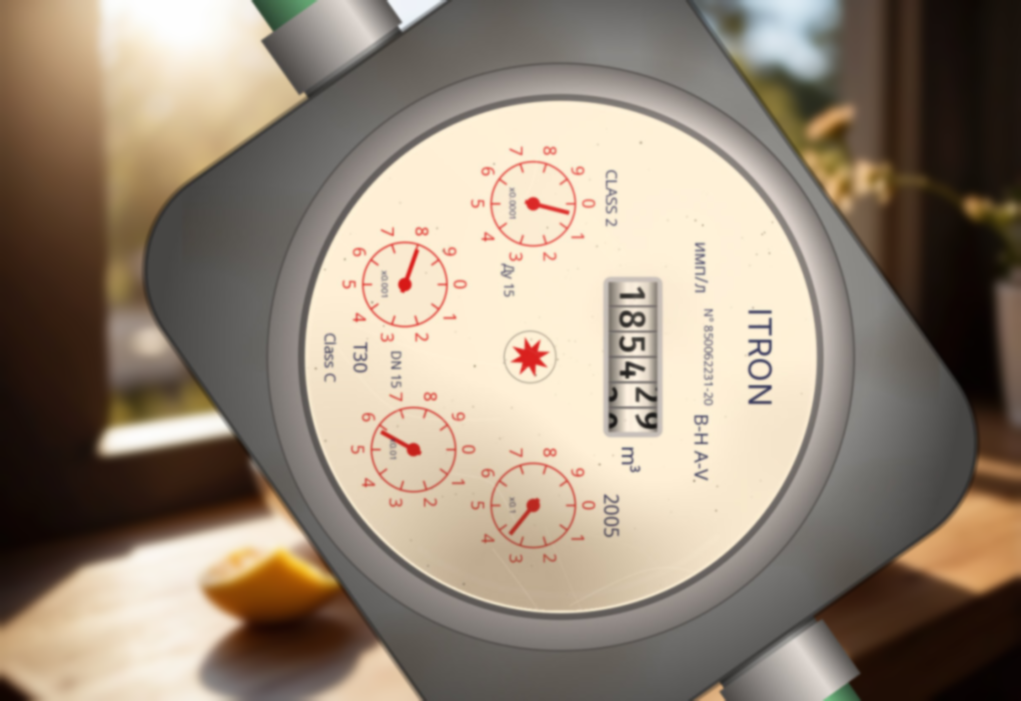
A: 185429.3580,m³
